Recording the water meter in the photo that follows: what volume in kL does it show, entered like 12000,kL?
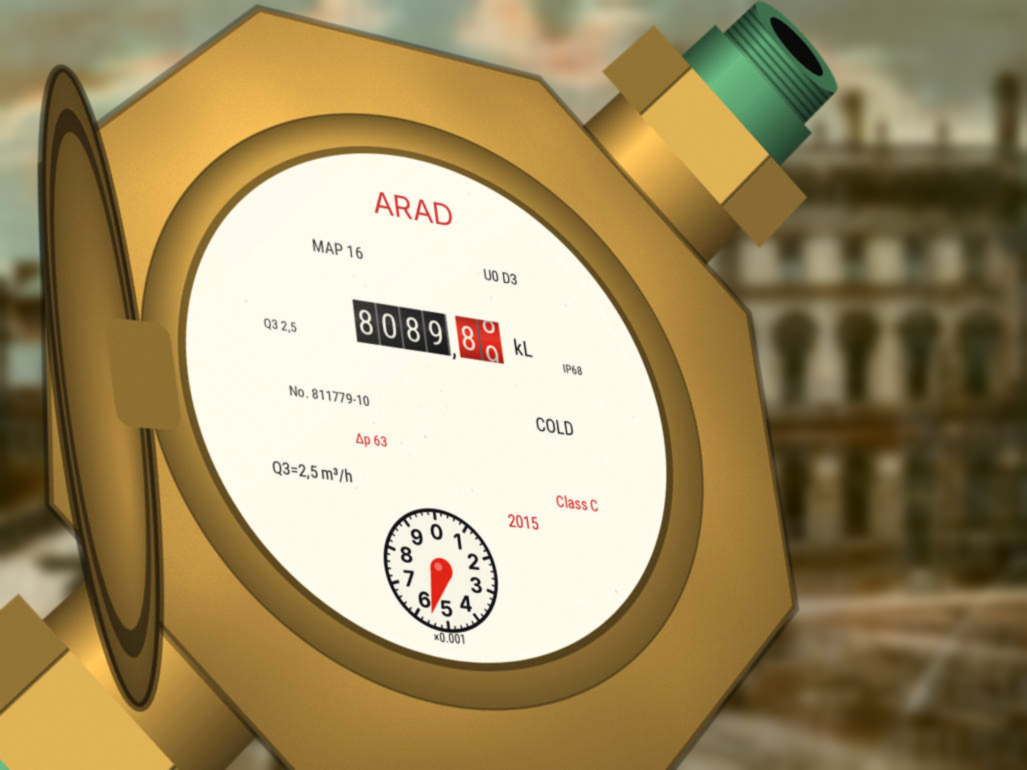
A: 8089.885,kL
